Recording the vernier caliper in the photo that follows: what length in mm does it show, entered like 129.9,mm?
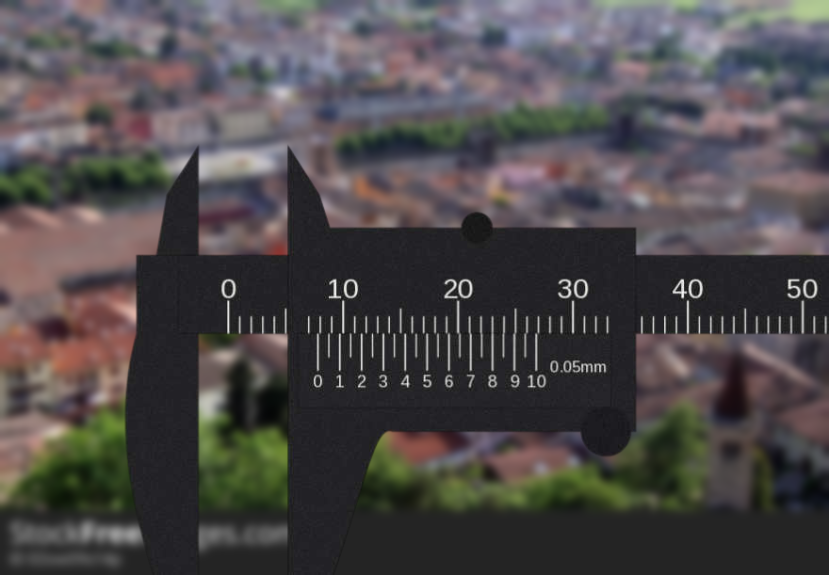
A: 7.8,mm
